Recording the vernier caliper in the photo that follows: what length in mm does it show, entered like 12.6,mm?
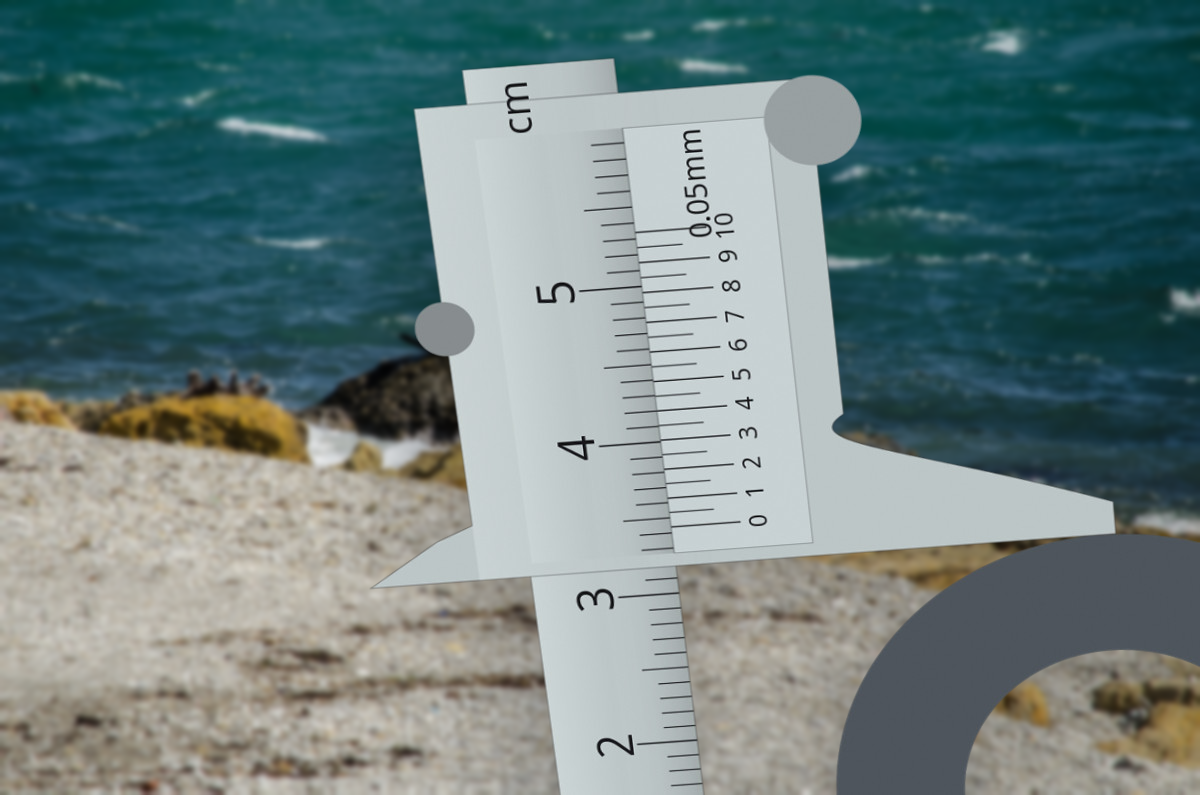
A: 34.4,mm
